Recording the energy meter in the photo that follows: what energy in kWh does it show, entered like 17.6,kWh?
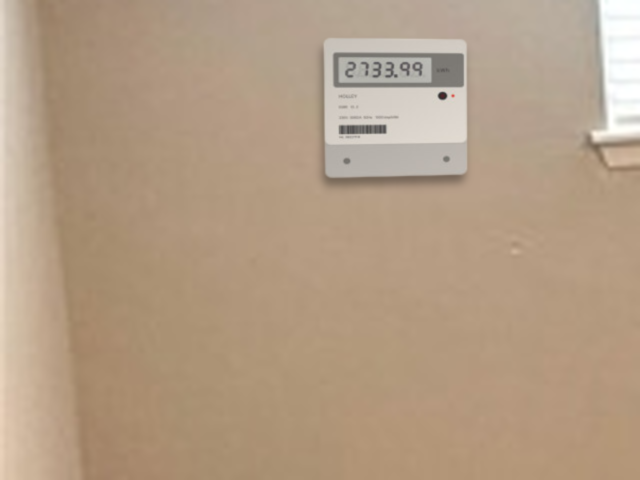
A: 2733.99,kWh
